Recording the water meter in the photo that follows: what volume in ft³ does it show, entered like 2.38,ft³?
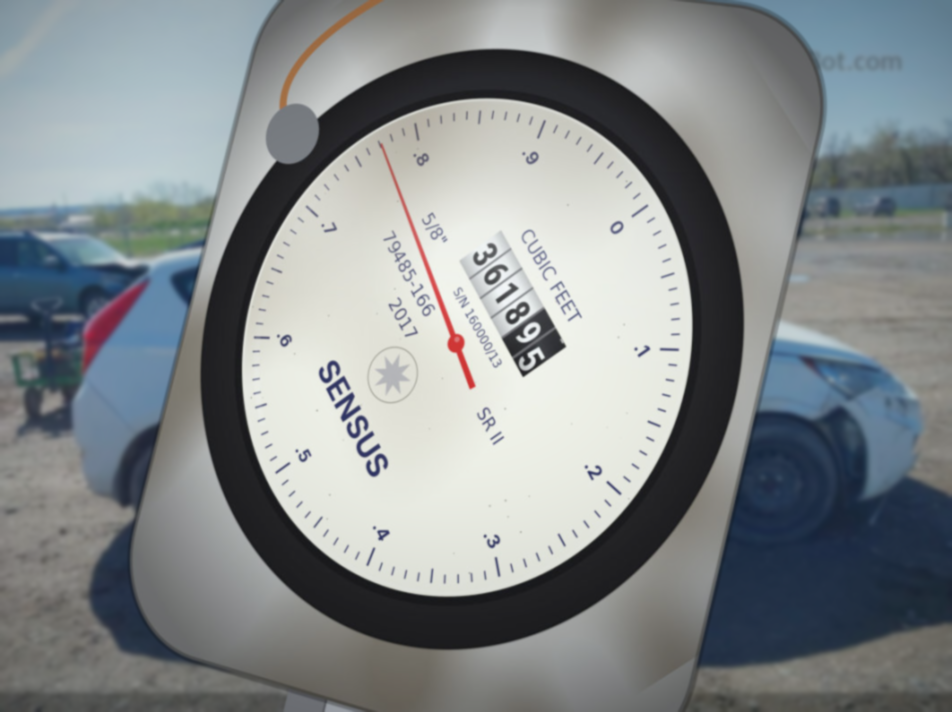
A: 361894.77,ft³
